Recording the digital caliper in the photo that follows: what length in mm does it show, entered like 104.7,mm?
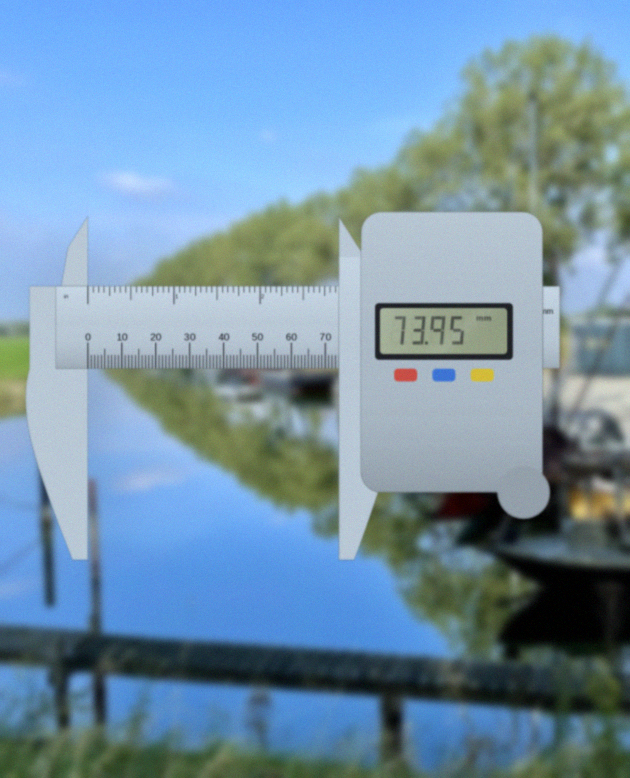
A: 73.95,mm
